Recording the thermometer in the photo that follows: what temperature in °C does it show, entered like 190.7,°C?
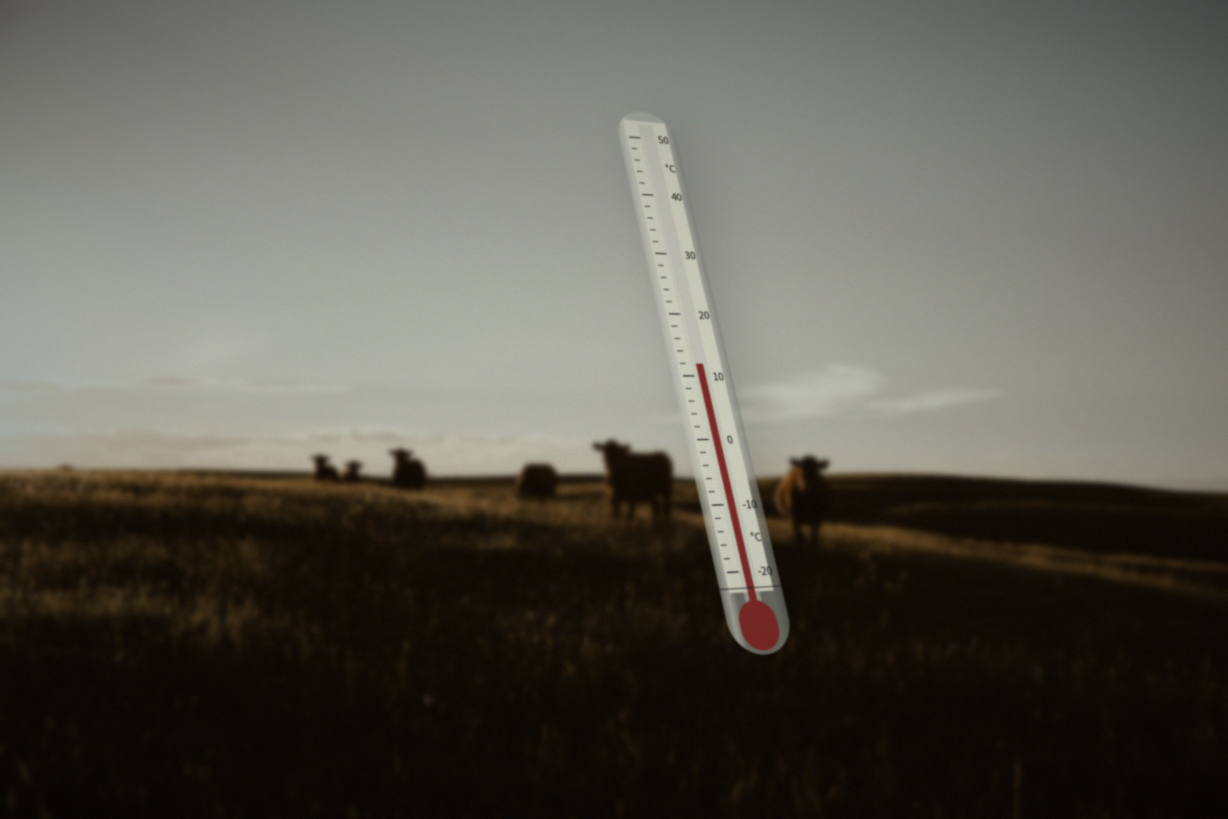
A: 12,°C
